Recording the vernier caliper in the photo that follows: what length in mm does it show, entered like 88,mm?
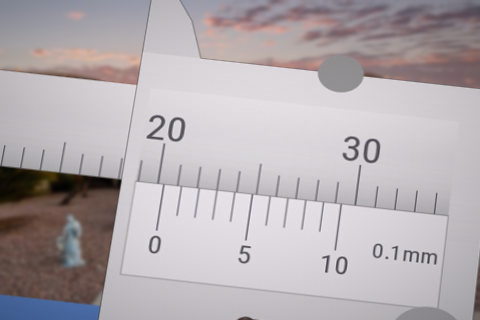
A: 20.3,mm
